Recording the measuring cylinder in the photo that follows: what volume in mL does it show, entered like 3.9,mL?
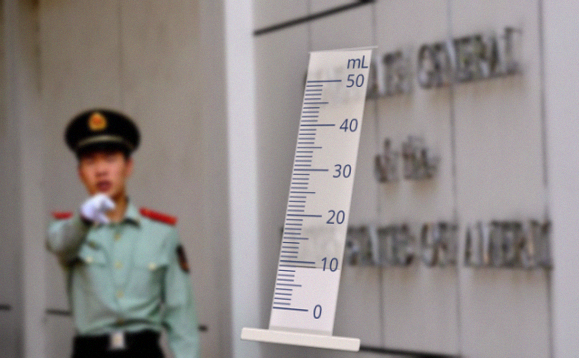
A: 9,mL
